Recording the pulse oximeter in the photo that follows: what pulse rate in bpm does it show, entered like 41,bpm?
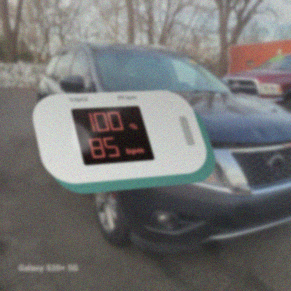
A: 85,bpm
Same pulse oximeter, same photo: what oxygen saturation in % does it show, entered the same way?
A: 100,%
